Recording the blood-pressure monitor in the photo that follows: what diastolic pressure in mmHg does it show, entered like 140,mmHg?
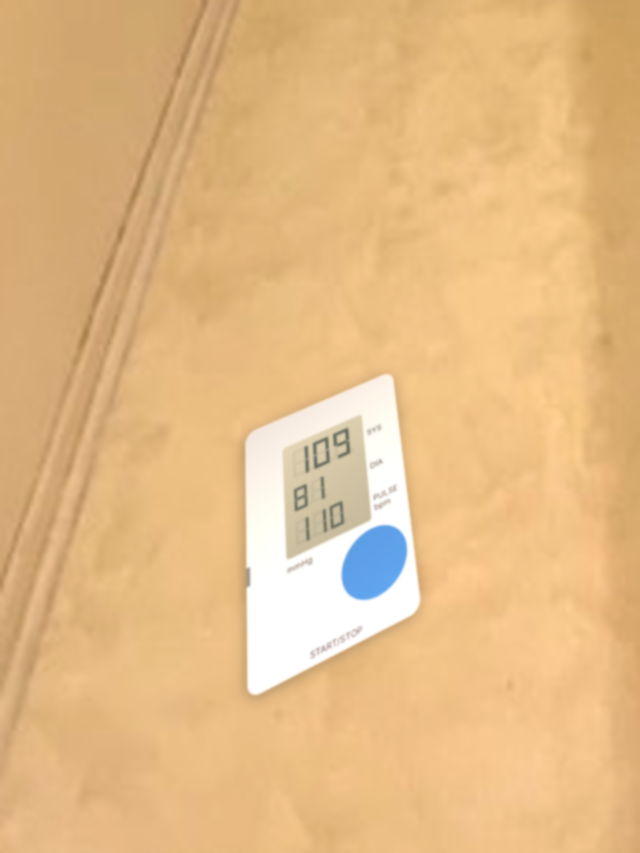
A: 81,mmHg
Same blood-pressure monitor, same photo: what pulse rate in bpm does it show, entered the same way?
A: 110,bpm
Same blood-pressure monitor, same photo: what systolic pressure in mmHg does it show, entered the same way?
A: 109,mmHg
